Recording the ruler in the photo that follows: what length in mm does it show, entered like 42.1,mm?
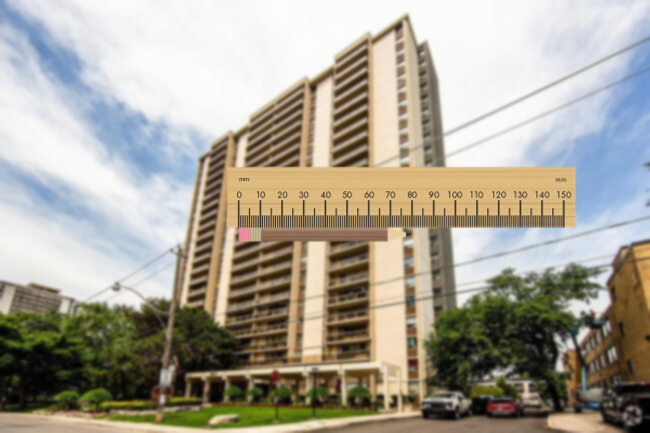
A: 80,mm
